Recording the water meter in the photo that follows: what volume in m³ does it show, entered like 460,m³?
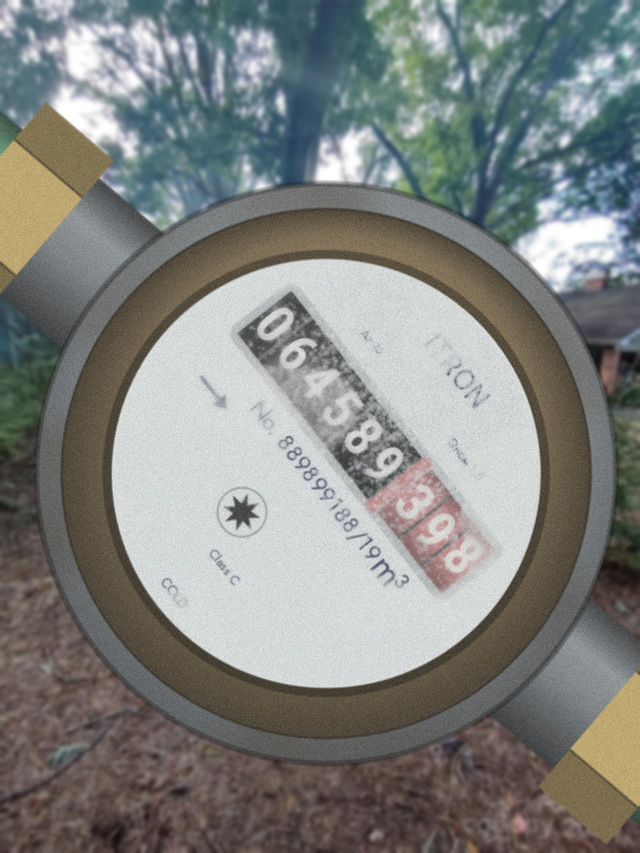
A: 64589.398,m³
